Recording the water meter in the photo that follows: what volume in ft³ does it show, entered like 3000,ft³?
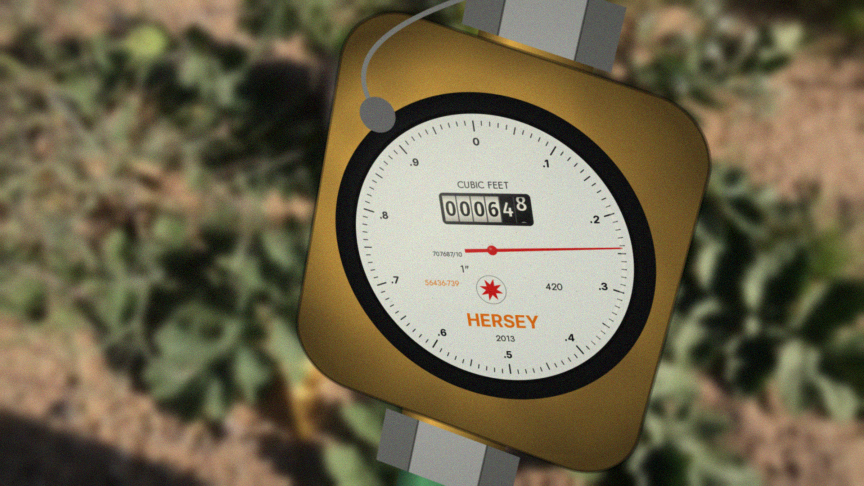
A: 648.24,ft³
